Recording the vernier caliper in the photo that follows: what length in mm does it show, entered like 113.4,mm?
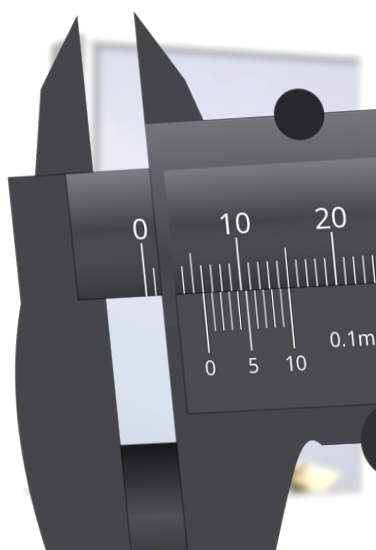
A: 6.0,mm
